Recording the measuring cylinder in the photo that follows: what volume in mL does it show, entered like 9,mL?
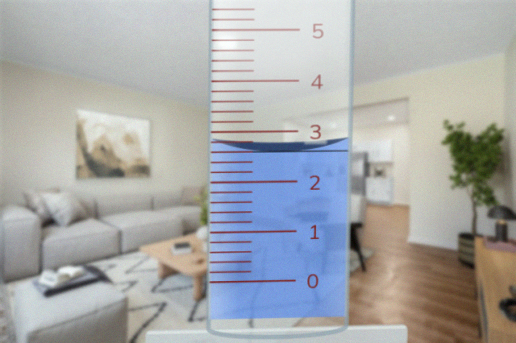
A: 2.6,mL
